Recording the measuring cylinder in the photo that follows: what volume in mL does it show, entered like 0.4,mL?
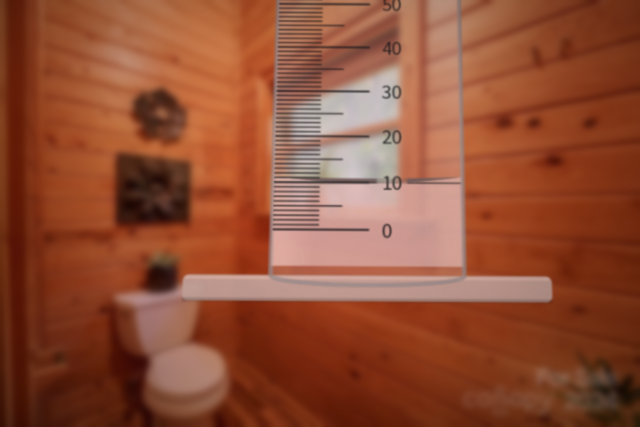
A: 10,mL
